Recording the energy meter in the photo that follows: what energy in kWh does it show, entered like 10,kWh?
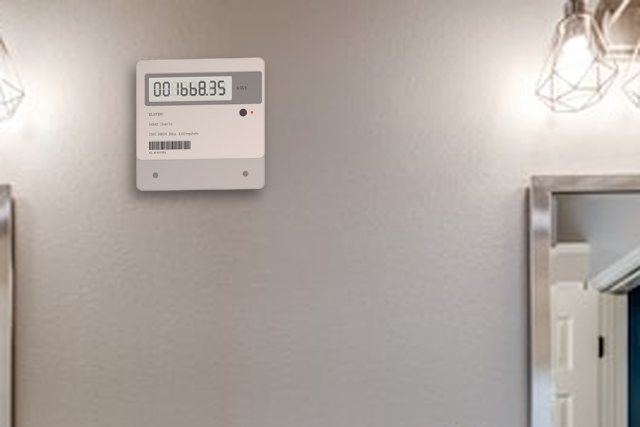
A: 1668.35,kWh
